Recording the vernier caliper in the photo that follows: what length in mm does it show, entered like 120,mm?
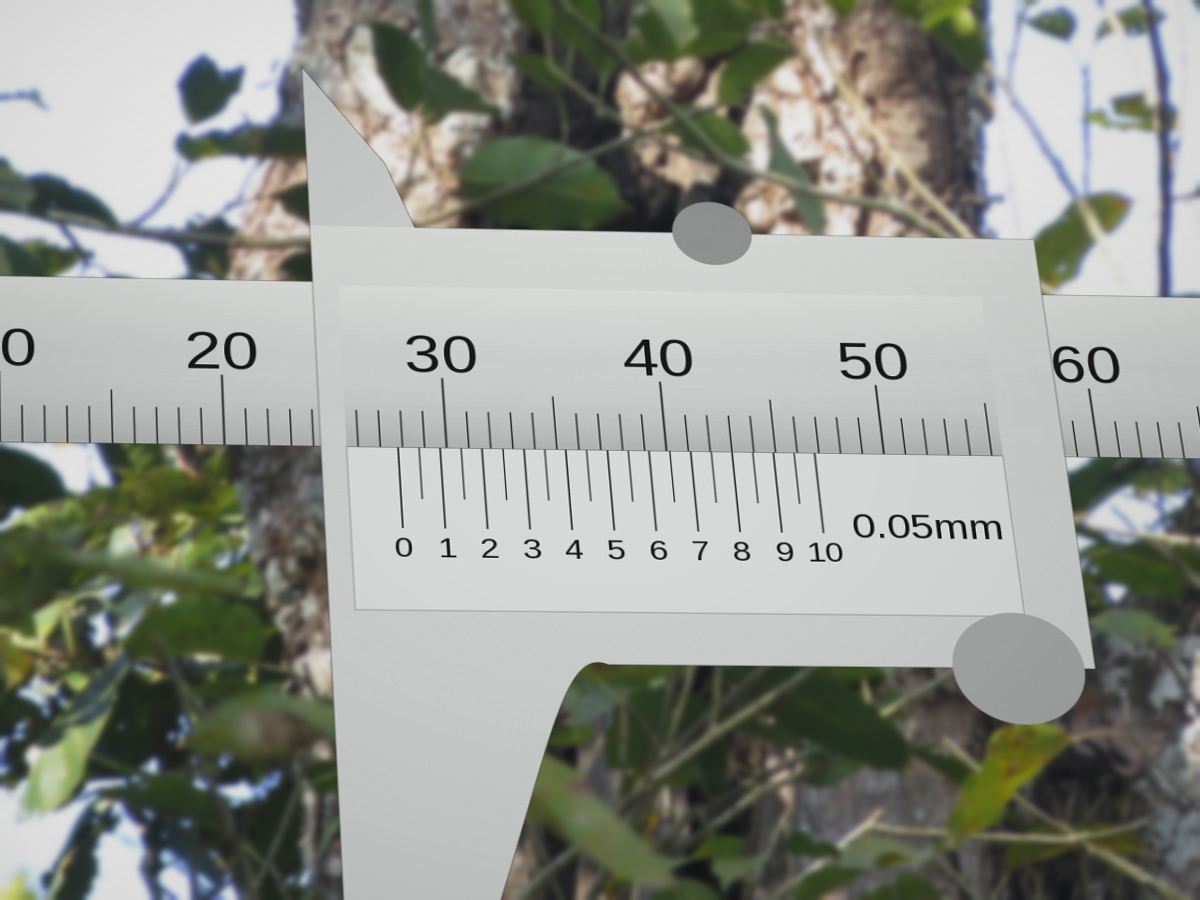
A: 27.8,mm
